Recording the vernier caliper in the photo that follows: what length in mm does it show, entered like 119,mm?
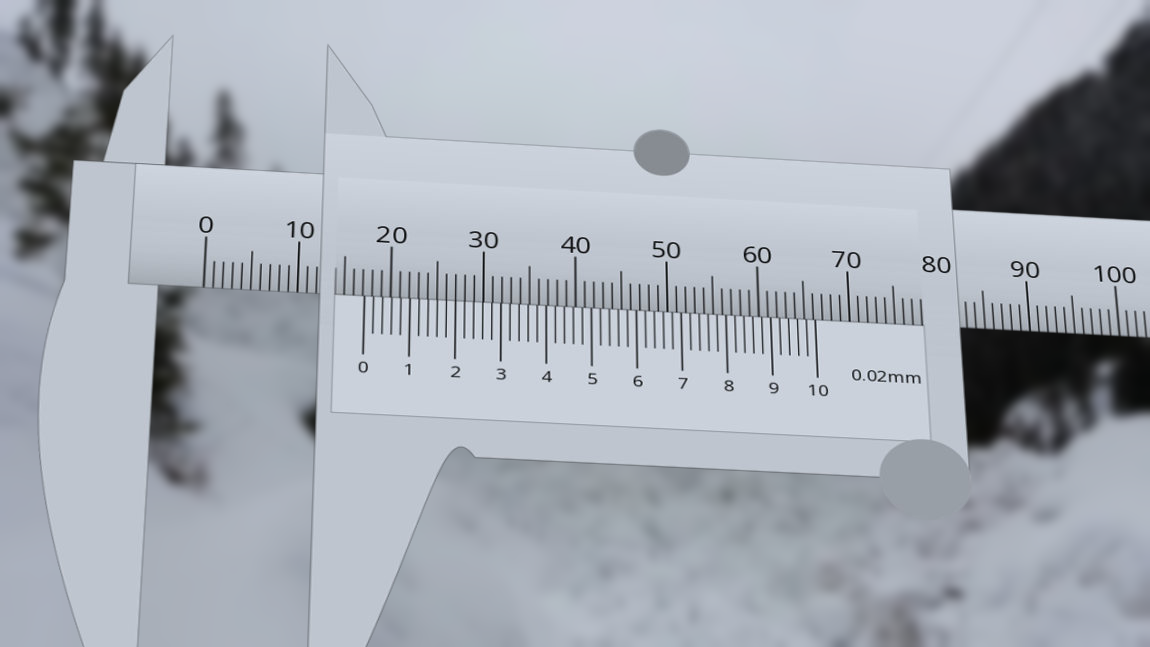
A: 17.2,mm
